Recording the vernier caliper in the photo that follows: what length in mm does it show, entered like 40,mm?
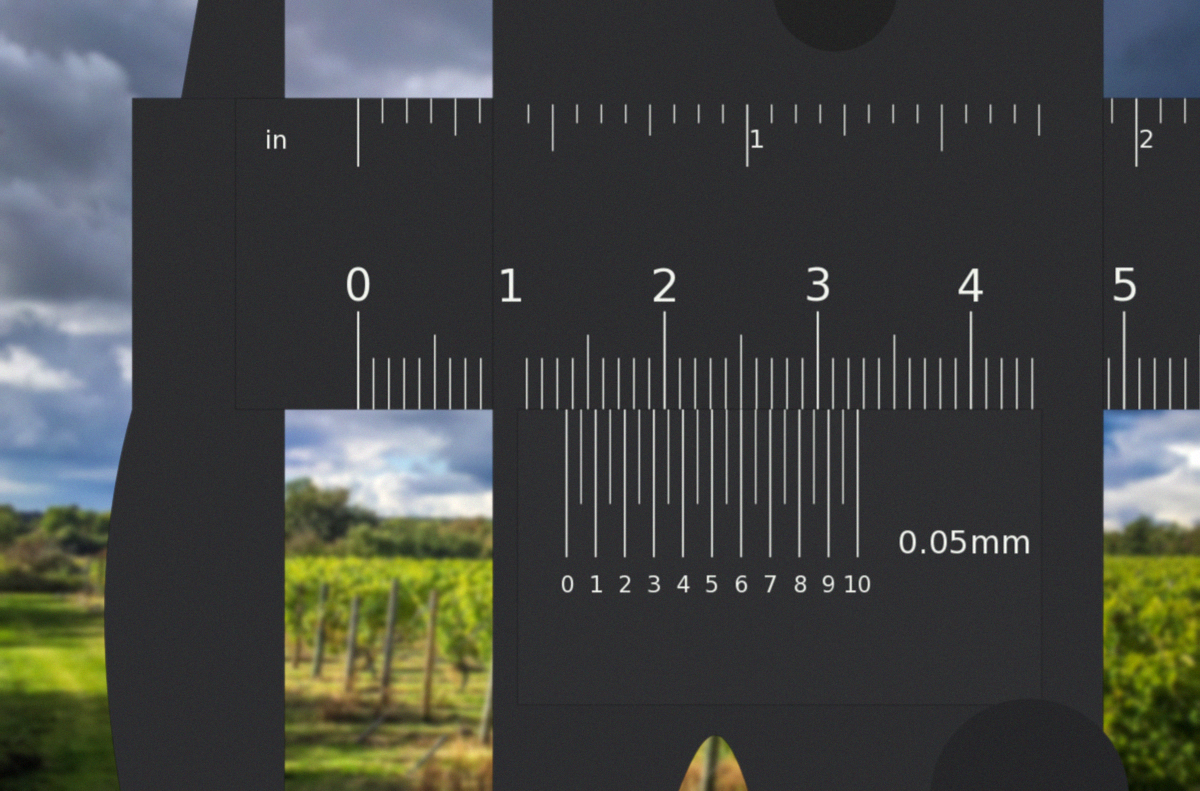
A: 13.6,mm
